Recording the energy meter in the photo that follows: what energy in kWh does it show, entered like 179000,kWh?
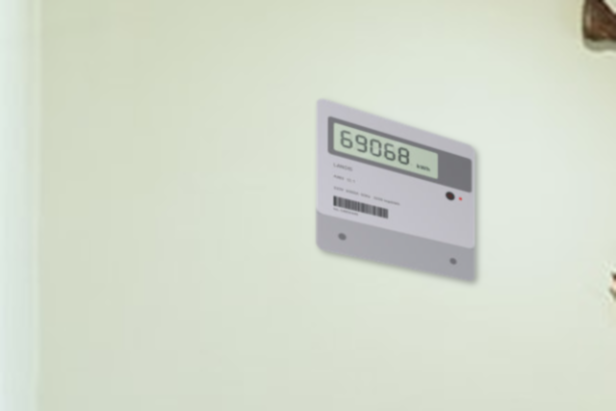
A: 69068,kWh
